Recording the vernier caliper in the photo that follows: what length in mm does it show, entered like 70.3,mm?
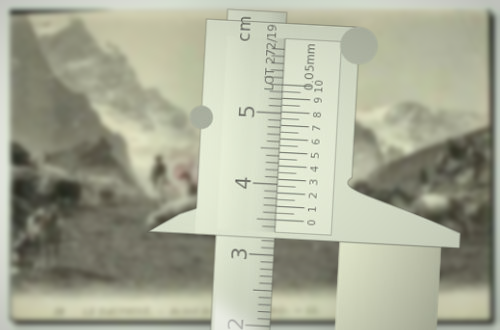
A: 35.0,mm
